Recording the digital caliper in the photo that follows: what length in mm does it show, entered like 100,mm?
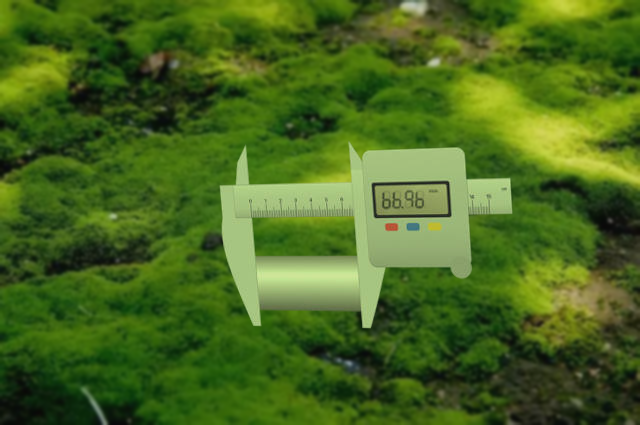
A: 66.96,mm
